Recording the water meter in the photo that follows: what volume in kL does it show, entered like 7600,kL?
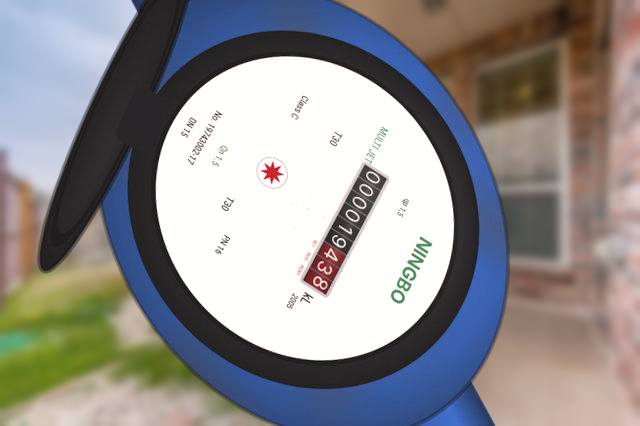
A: 19.438,kL
